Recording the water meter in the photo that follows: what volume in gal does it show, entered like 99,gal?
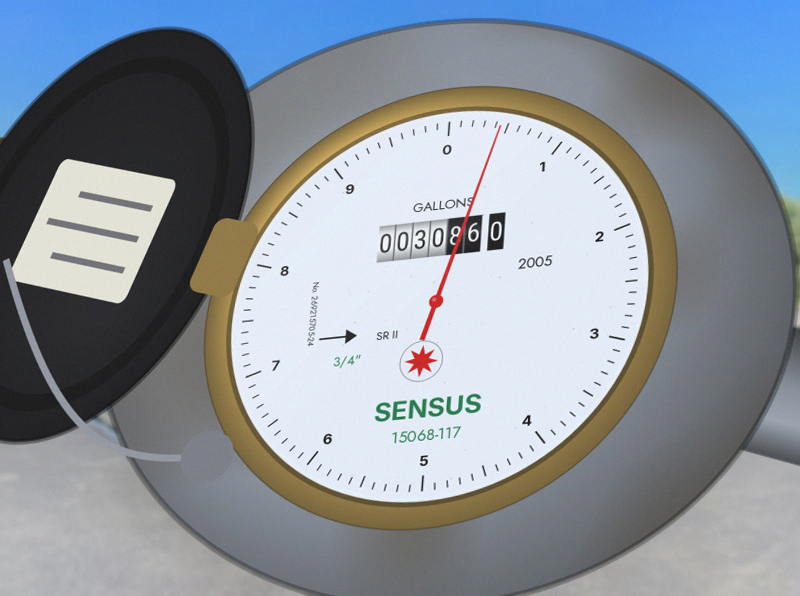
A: 30860.4,gal
